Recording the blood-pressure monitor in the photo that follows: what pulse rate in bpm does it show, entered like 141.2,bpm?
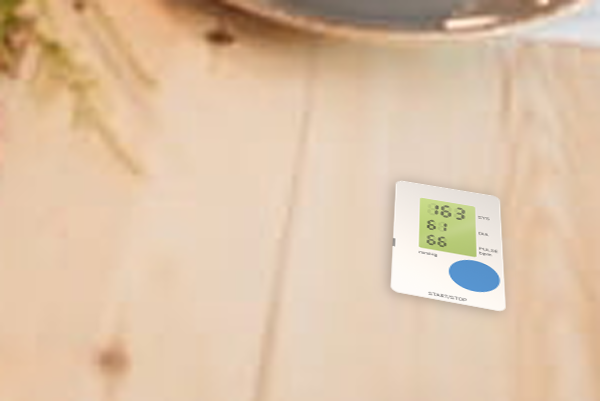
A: 66,bpm
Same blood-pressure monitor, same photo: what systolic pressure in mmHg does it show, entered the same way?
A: 163,mmHg
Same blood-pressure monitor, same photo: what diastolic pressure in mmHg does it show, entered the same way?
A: 61,mmHg
